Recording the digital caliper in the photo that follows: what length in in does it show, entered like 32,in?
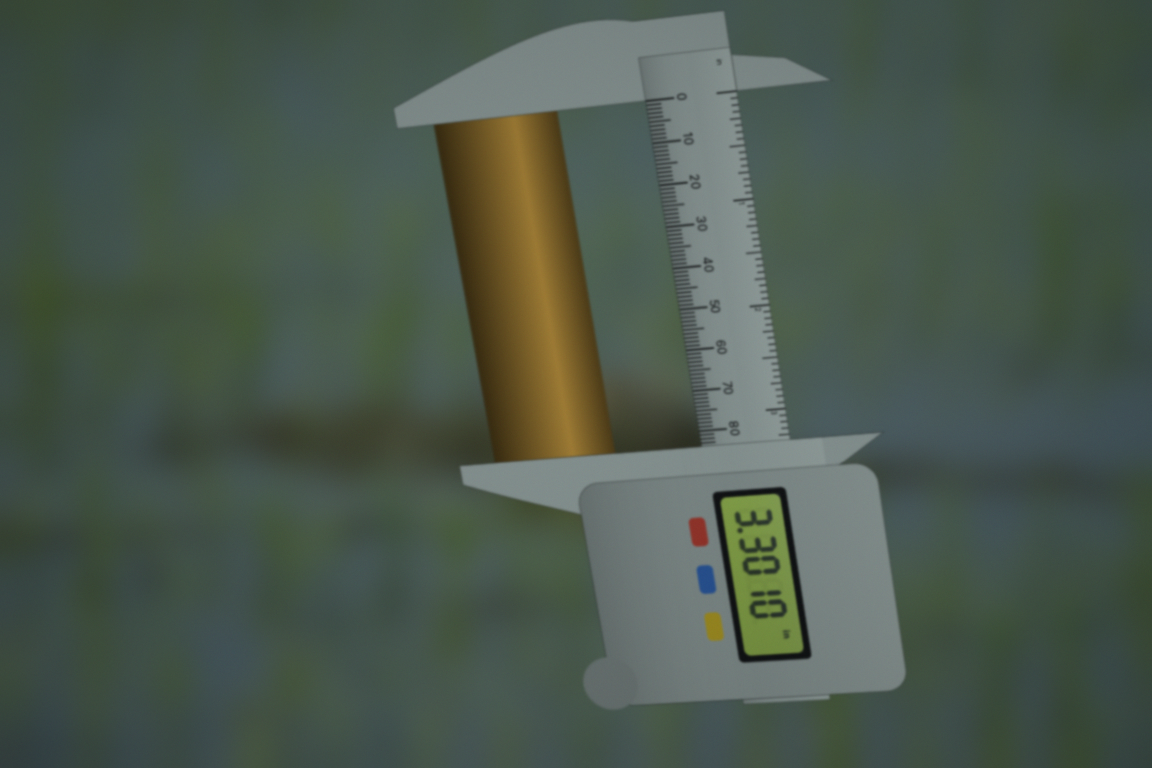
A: 3.3010,in
